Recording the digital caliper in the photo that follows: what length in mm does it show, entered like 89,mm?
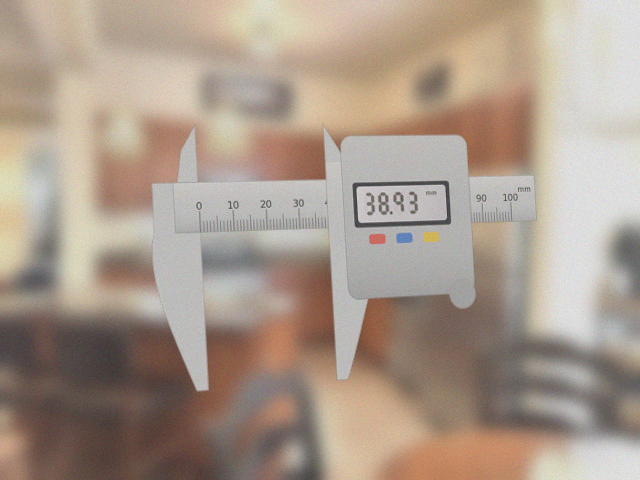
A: 38.93,mm
